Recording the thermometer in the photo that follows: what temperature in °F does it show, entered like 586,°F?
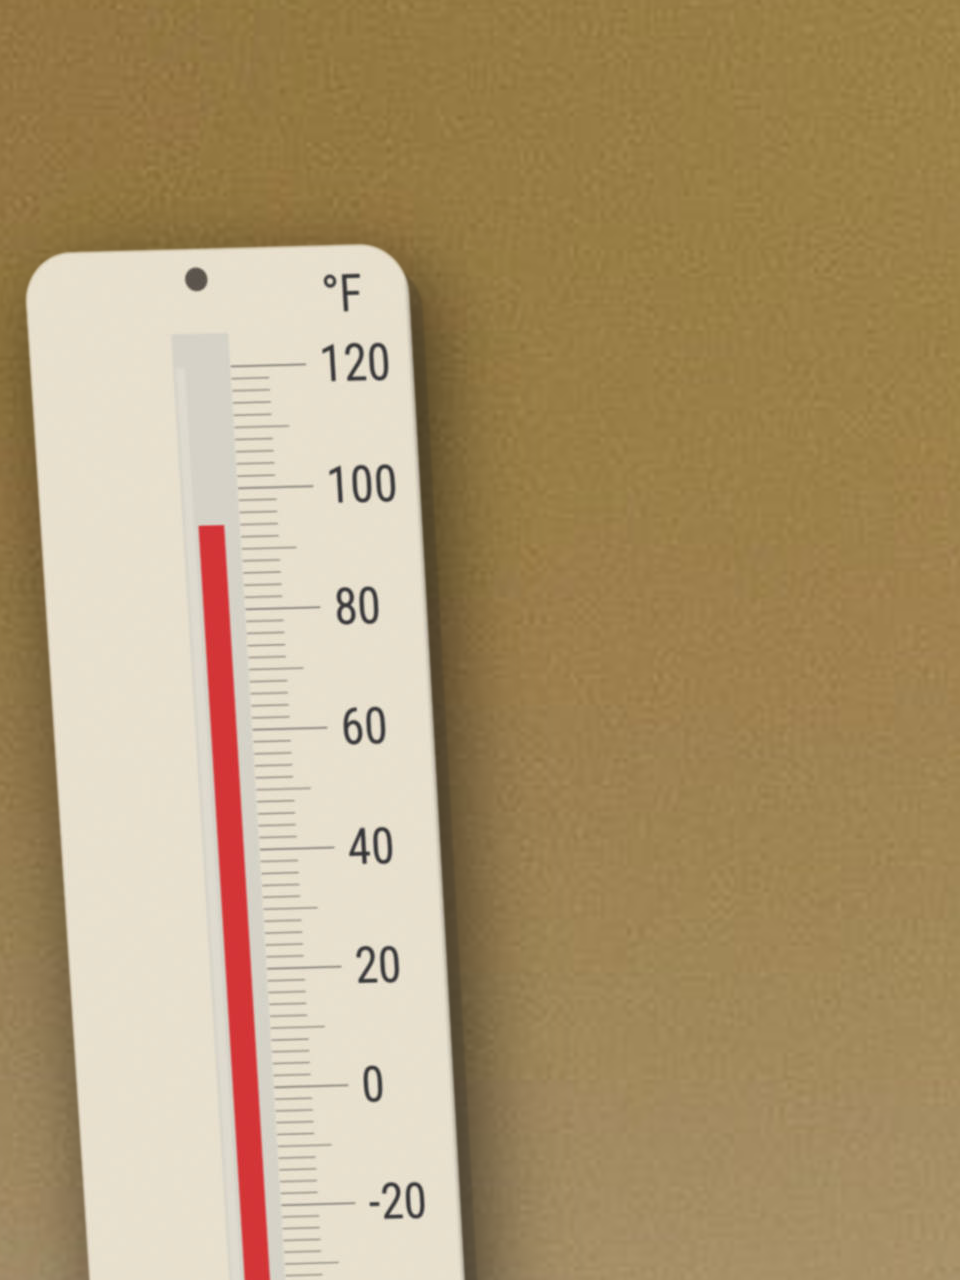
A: 94,°F
